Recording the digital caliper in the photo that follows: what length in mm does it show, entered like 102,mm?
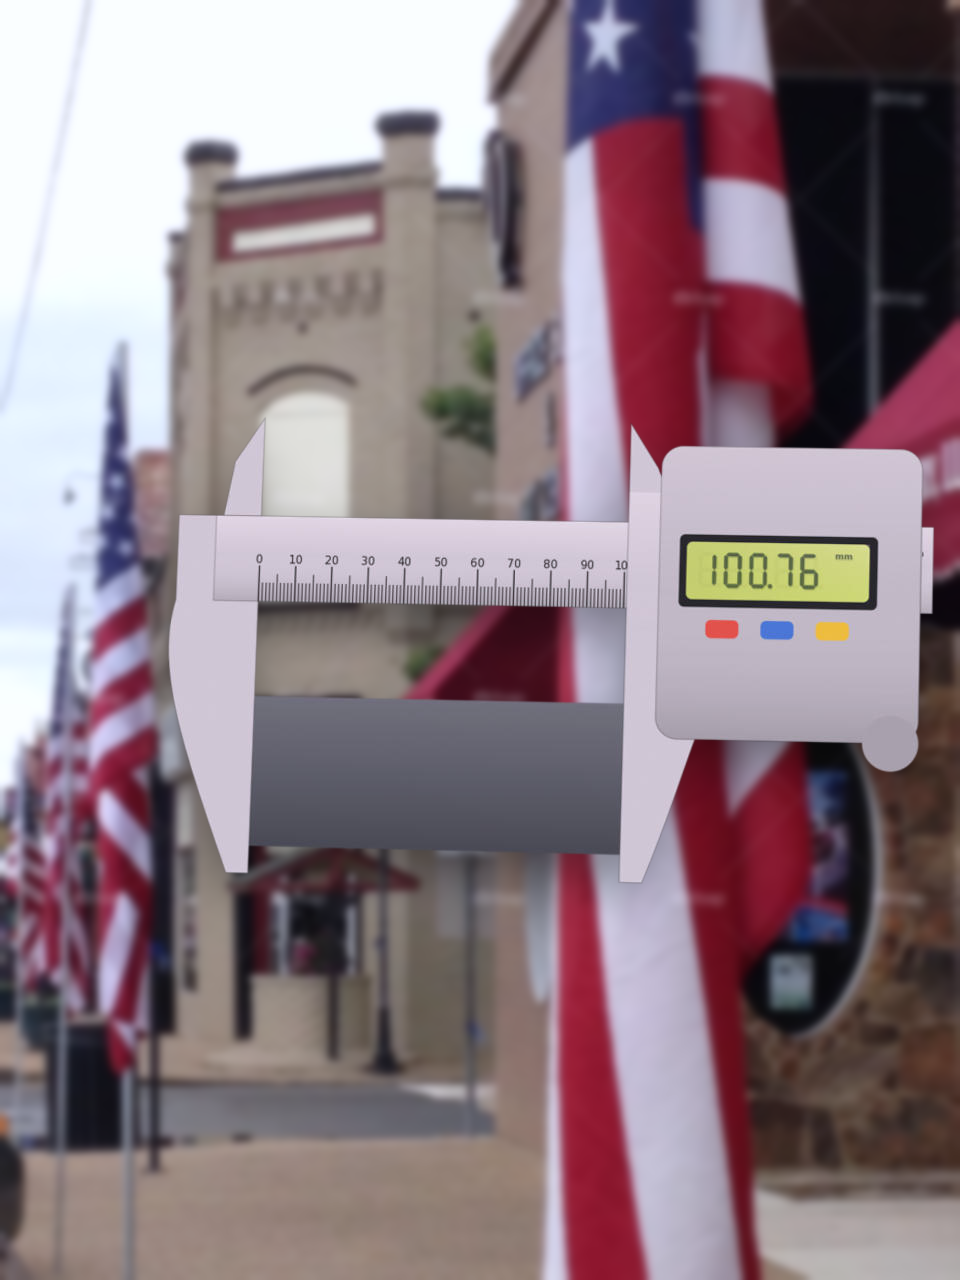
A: 100.76,mm
